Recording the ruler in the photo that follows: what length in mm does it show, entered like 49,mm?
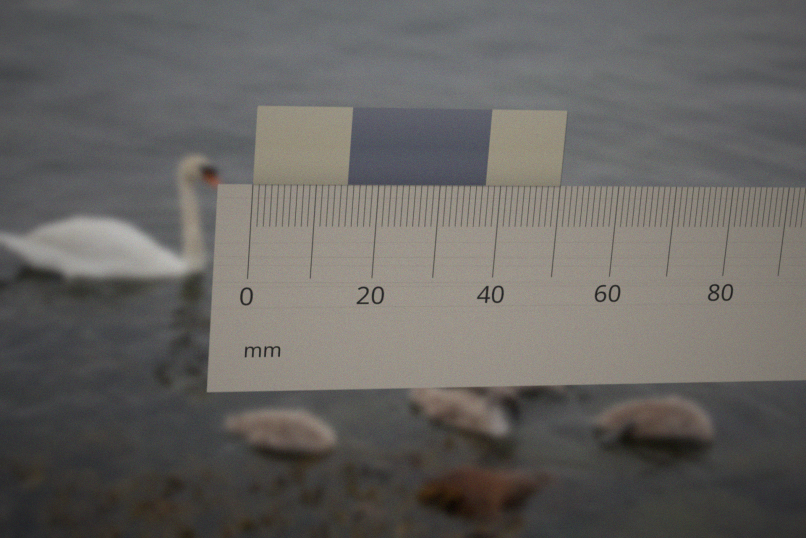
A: 50,mm
